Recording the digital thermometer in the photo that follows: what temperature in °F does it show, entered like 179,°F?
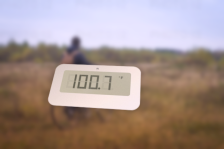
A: 100.7,°F
